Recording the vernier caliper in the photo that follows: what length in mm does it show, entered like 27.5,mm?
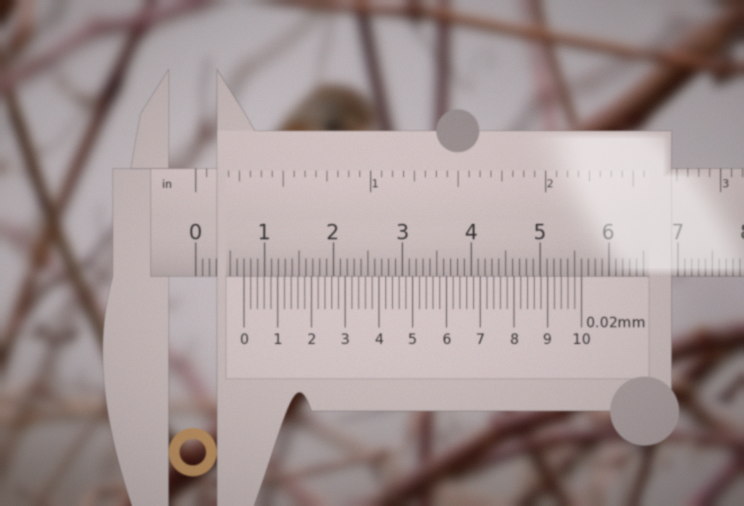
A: 7.0,mm
